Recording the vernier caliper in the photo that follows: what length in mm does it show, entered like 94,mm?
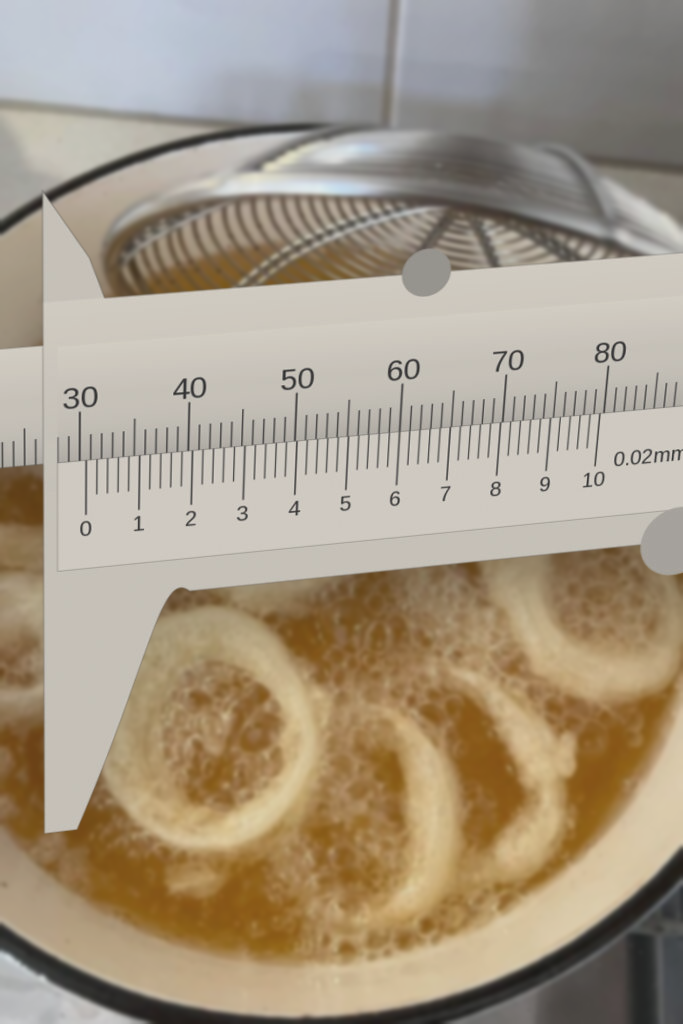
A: 30.6,mm
